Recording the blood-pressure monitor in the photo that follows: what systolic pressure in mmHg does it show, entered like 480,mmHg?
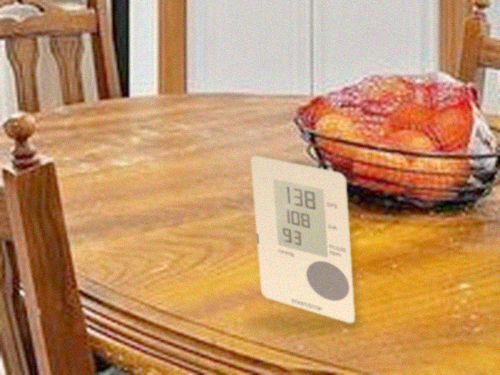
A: 138,mmHg
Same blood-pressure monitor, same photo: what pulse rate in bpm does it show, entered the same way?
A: 93,bpm
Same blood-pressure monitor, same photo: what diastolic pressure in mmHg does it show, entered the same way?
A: 108,mmHg
